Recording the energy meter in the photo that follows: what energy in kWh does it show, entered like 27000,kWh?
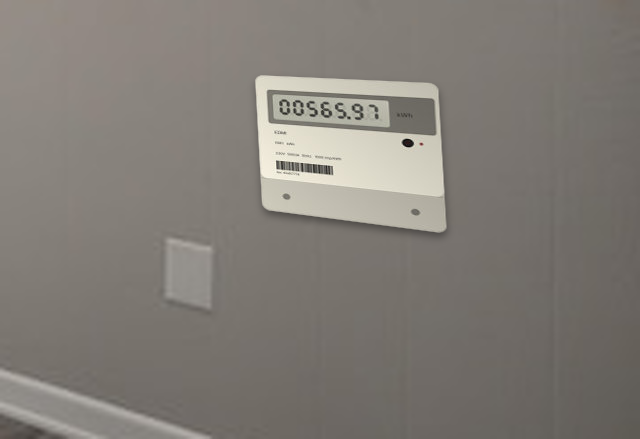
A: 565.97,kWh
